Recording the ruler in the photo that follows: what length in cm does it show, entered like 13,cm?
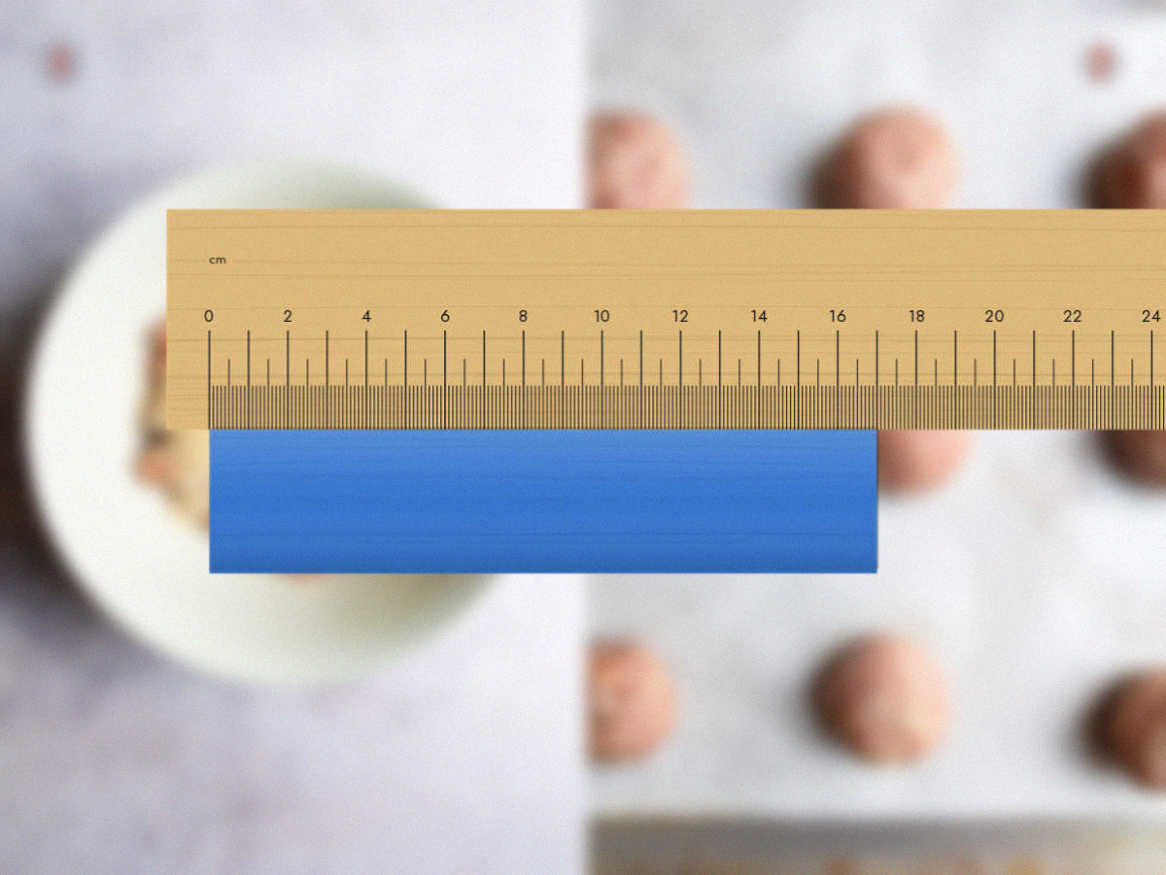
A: 17,cm
